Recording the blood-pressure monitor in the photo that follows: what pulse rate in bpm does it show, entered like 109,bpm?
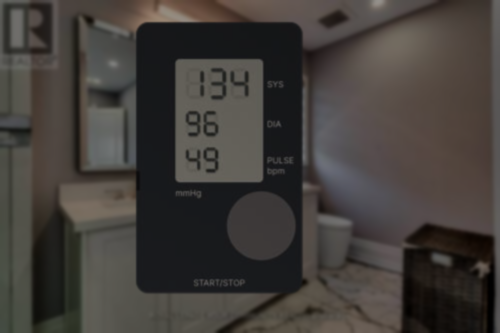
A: 49,bpm
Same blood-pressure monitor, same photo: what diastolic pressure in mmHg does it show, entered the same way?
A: 96,mmHg
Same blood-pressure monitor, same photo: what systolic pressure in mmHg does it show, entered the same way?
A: 134,mmHg
